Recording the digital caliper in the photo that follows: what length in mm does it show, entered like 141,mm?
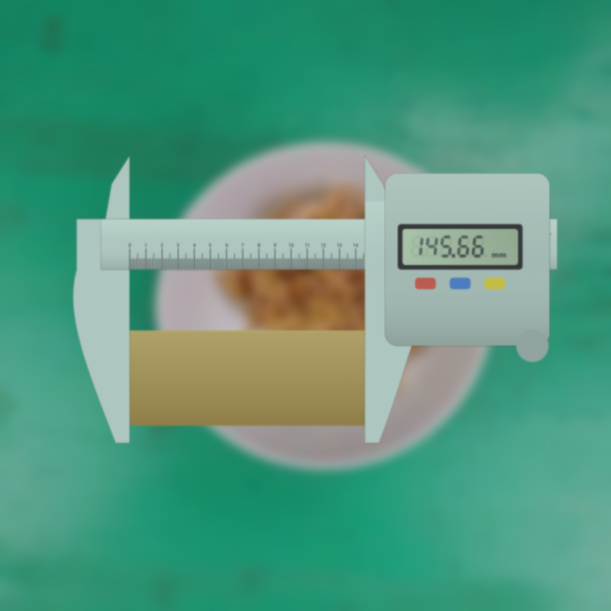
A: 145.66,mm
